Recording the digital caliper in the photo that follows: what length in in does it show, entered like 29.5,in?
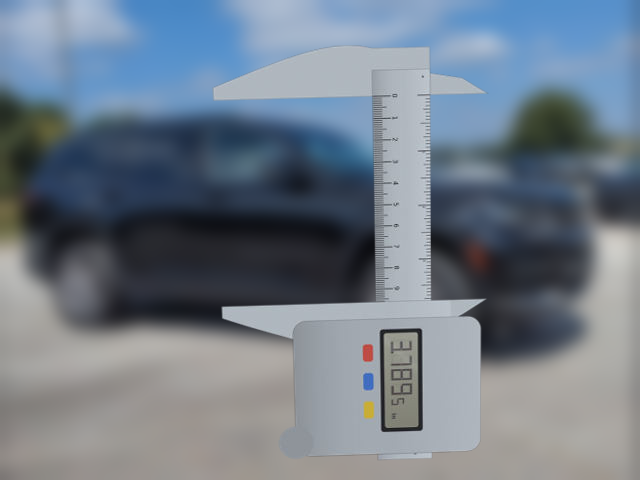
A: 3.7895,in
